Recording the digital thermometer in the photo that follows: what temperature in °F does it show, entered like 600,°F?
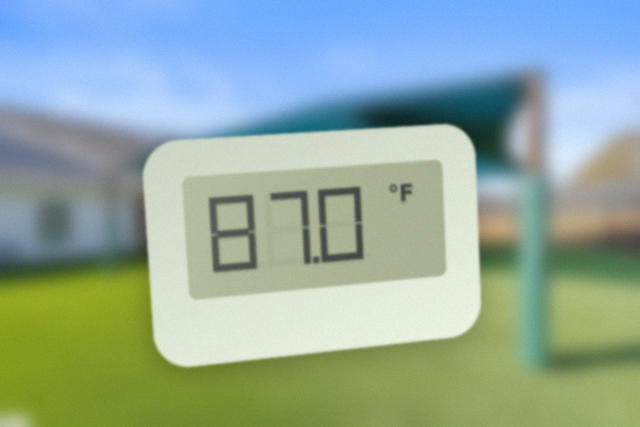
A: 87.0,°F
